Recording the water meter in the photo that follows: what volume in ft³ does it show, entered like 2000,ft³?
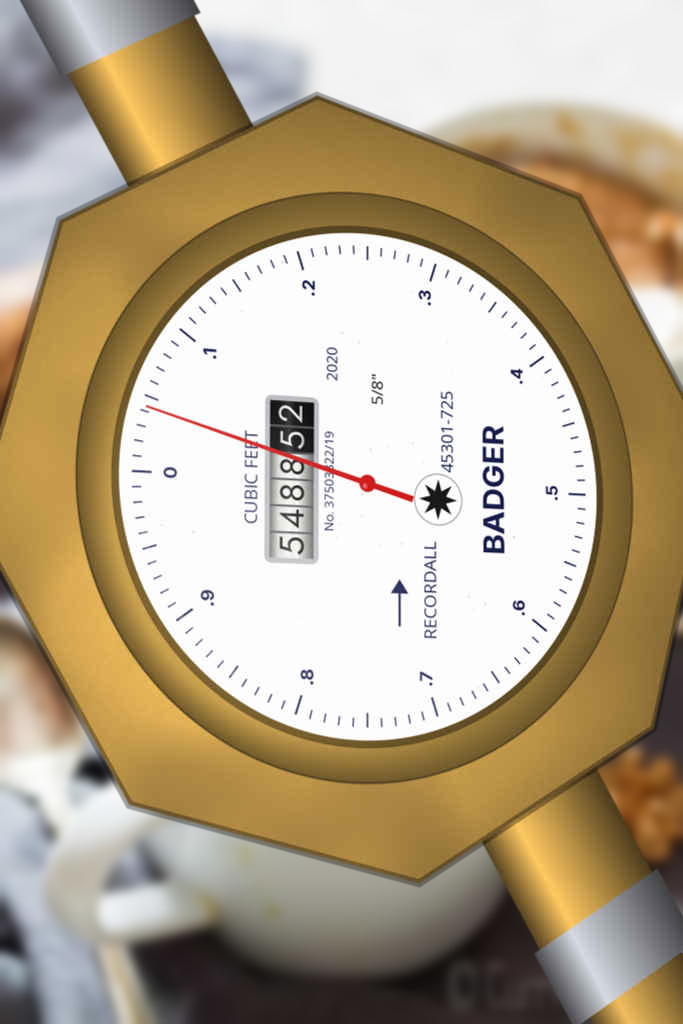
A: 548852.04,ft³
